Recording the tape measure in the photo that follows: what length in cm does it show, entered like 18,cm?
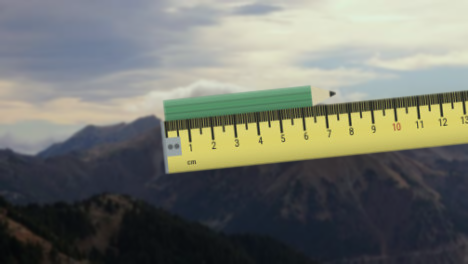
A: 7.5,cm
